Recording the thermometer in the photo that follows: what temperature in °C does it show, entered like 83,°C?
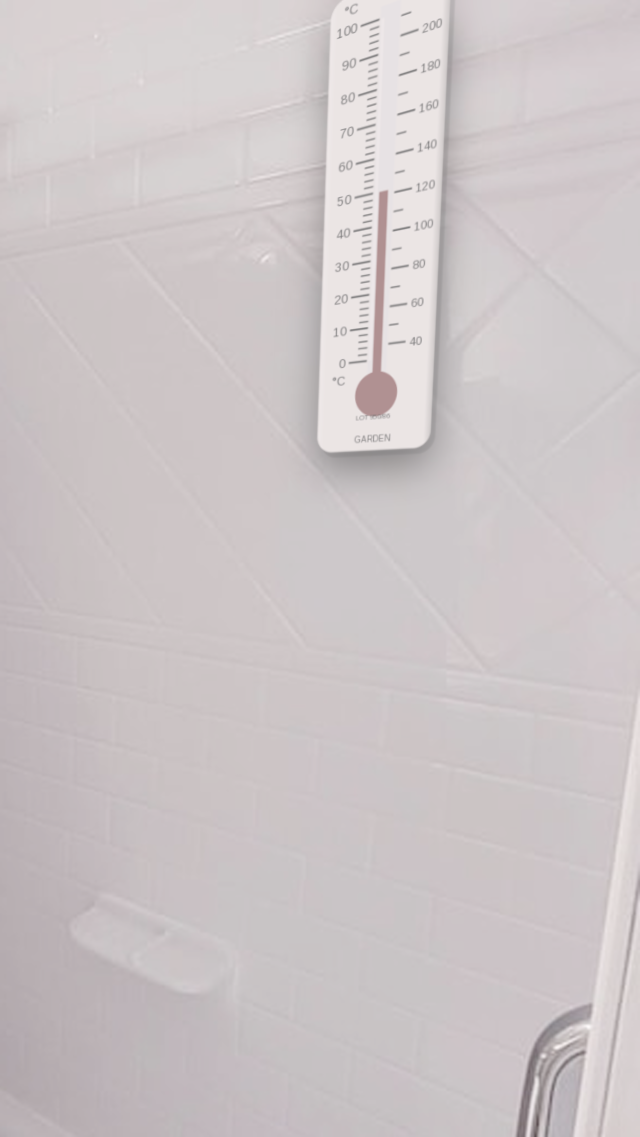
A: 50,°C
